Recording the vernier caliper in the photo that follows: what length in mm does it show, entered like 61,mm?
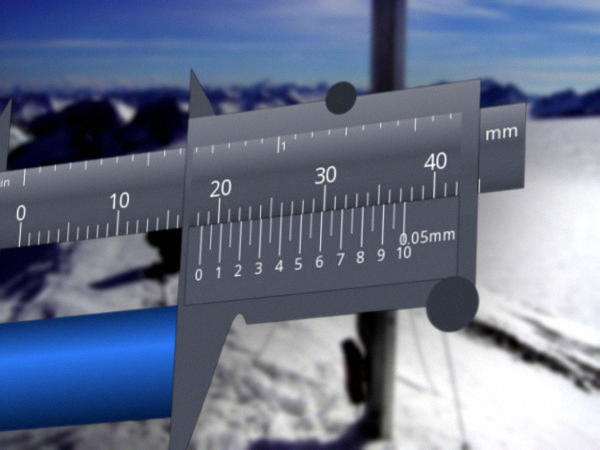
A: 18.4,mm
